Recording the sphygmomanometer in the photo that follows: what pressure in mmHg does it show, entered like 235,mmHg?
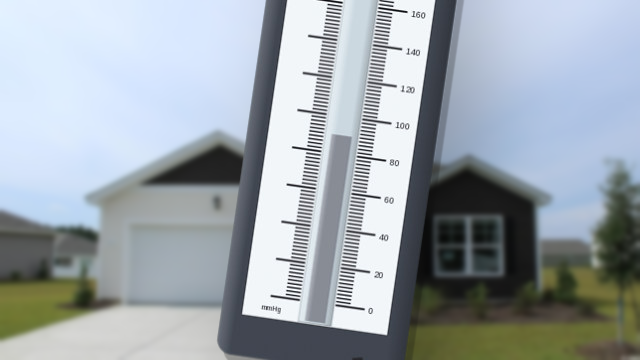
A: 90,mmHg
